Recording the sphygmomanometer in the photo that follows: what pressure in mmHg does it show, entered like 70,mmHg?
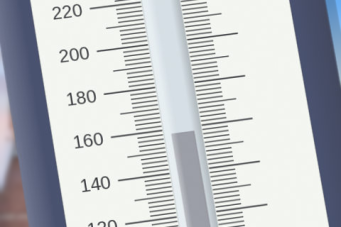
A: 158,mmHg
